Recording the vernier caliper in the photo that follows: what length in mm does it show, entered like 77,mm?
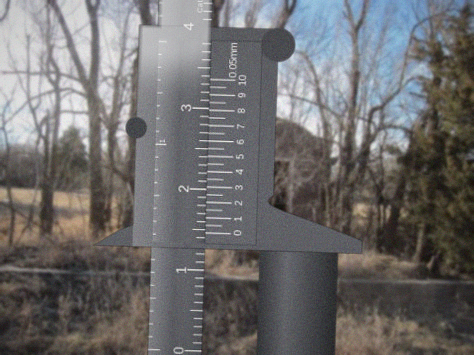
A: 14.6,mm
